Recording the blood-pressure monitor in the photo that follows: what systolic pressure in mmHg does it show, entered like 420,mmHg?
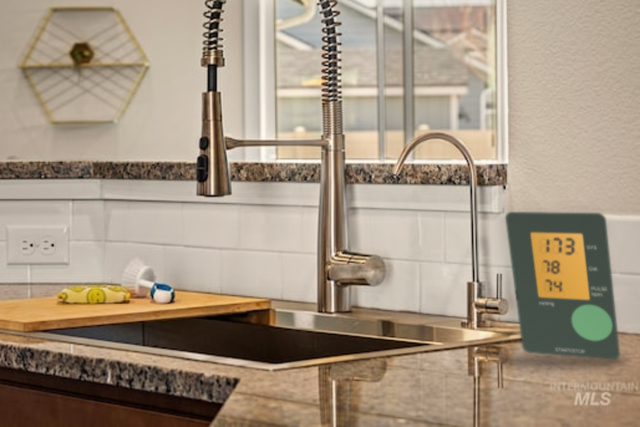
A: 173,mmHg
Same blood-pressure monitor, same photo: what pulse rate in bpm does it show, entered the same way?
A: 74,bpm
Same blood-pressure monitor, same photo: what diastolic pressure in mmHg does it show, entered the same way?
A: 78,mmHg
